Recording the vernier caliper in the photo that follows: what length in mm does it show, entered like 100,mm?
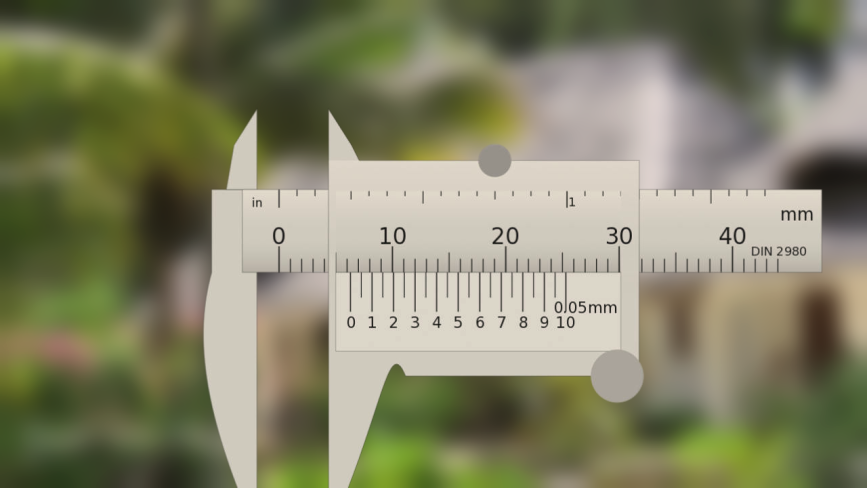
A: 6.3,mm
